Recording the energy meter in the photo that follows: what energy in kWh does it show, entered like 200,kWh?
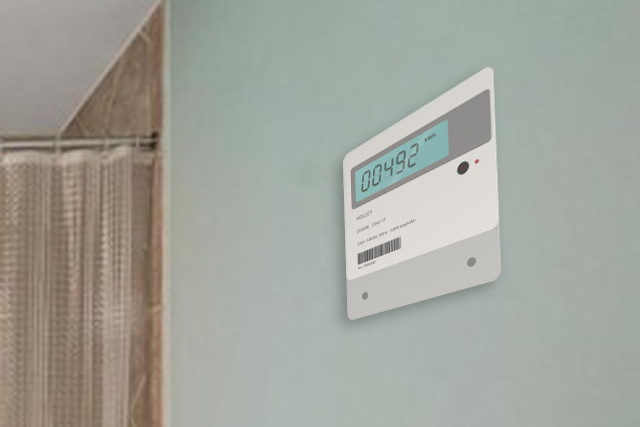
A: 492,kWh
